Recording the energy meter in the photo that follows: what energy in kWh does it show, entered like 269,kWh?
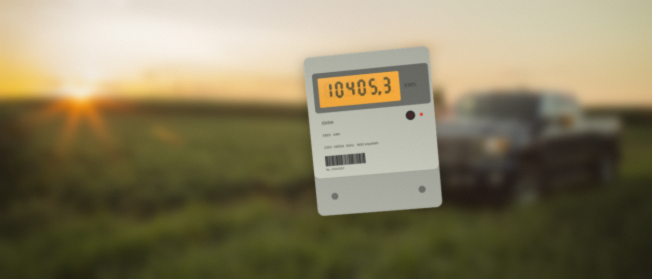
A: 10405.3,kWh
